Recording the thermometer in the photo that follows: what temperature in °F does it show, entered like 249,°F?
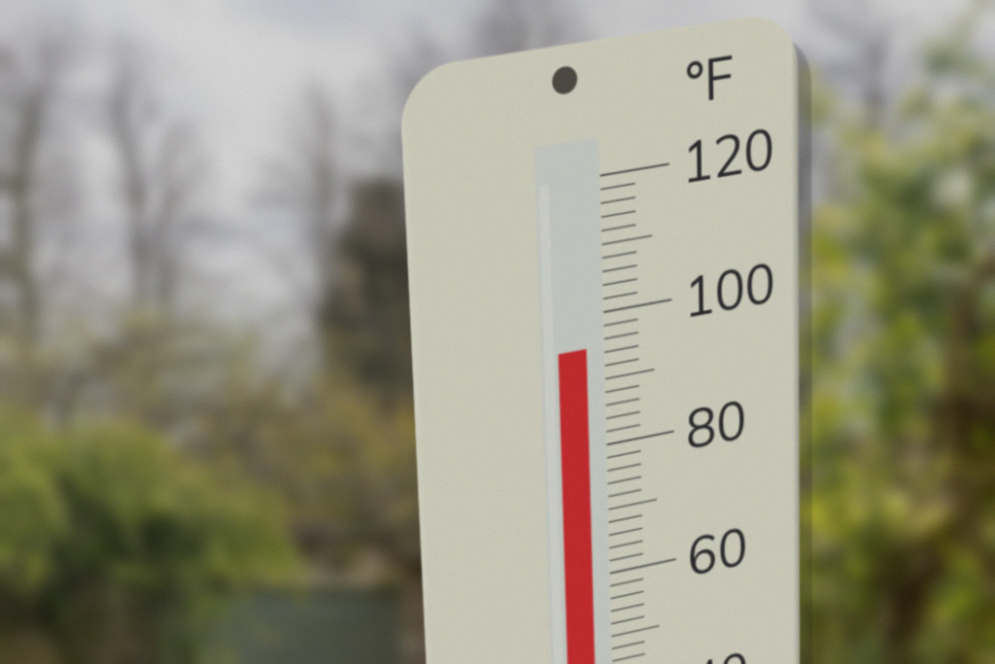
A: 95,°F
